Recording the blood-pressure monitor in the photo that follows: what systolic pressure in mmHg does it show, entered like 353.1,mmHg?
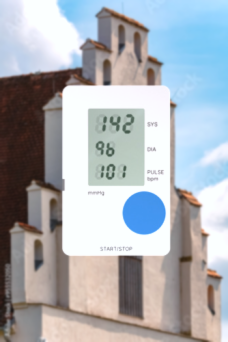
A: 142,mmHg
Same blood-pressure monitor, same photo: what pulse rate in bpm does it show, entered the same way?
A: 101,bpm
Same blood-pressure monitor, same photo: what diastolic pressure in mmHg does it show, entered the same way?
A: 96,mmHg
